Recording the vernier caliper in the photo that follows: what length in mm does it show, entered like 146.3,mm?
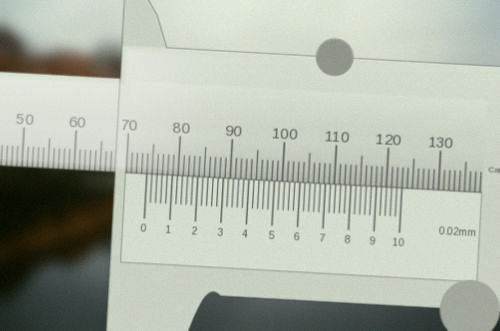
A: 74.0,mm
